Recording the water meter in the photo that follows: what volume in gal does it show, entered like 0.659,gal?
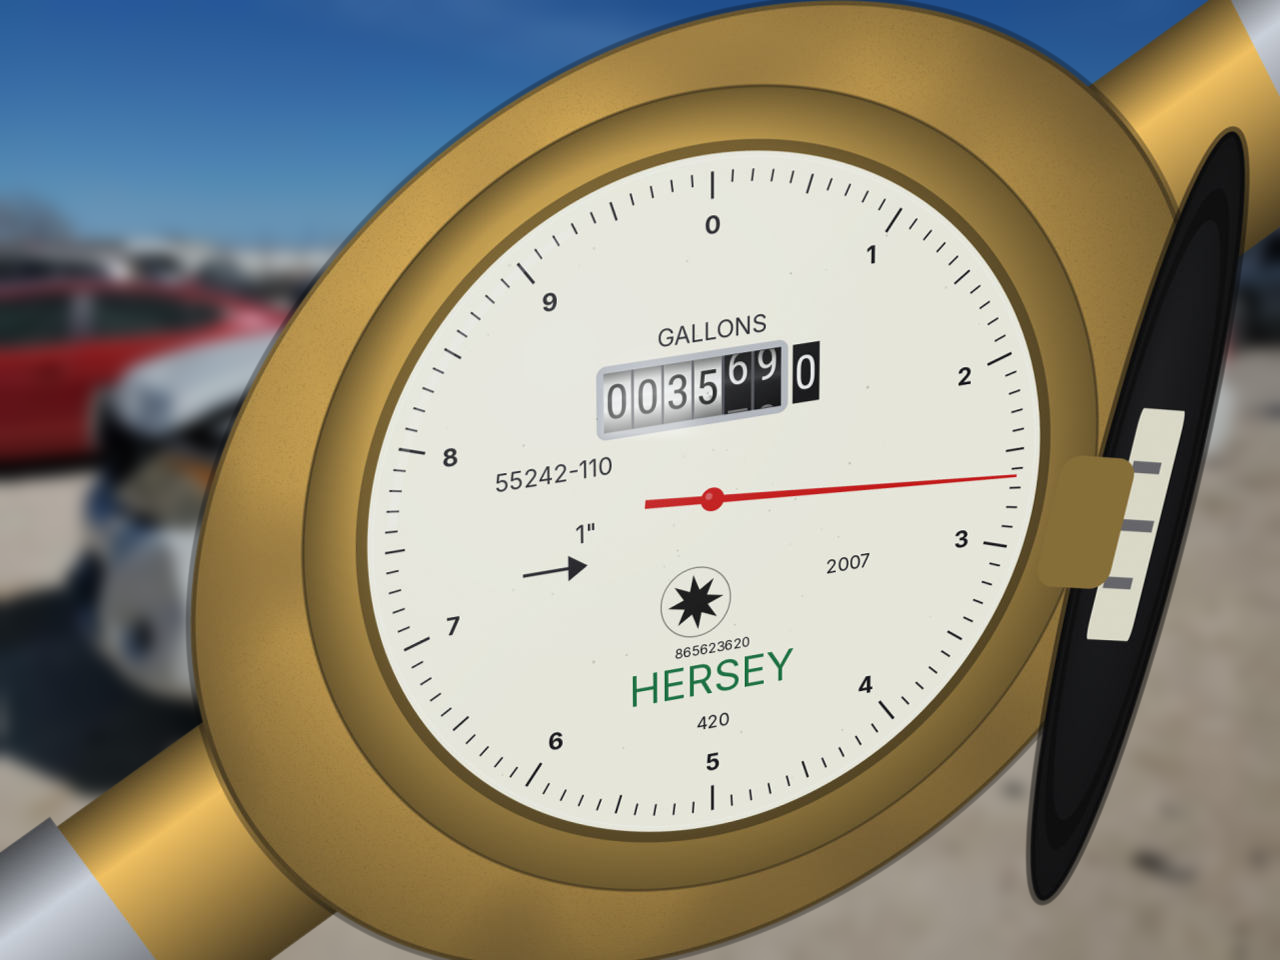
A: 35692.6,gal
